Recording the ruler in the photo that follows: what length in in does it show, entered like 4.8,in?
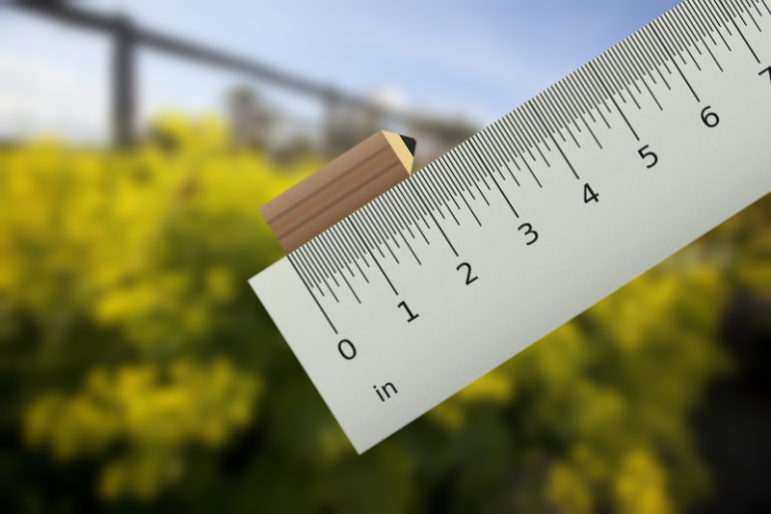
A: 2.375,in
